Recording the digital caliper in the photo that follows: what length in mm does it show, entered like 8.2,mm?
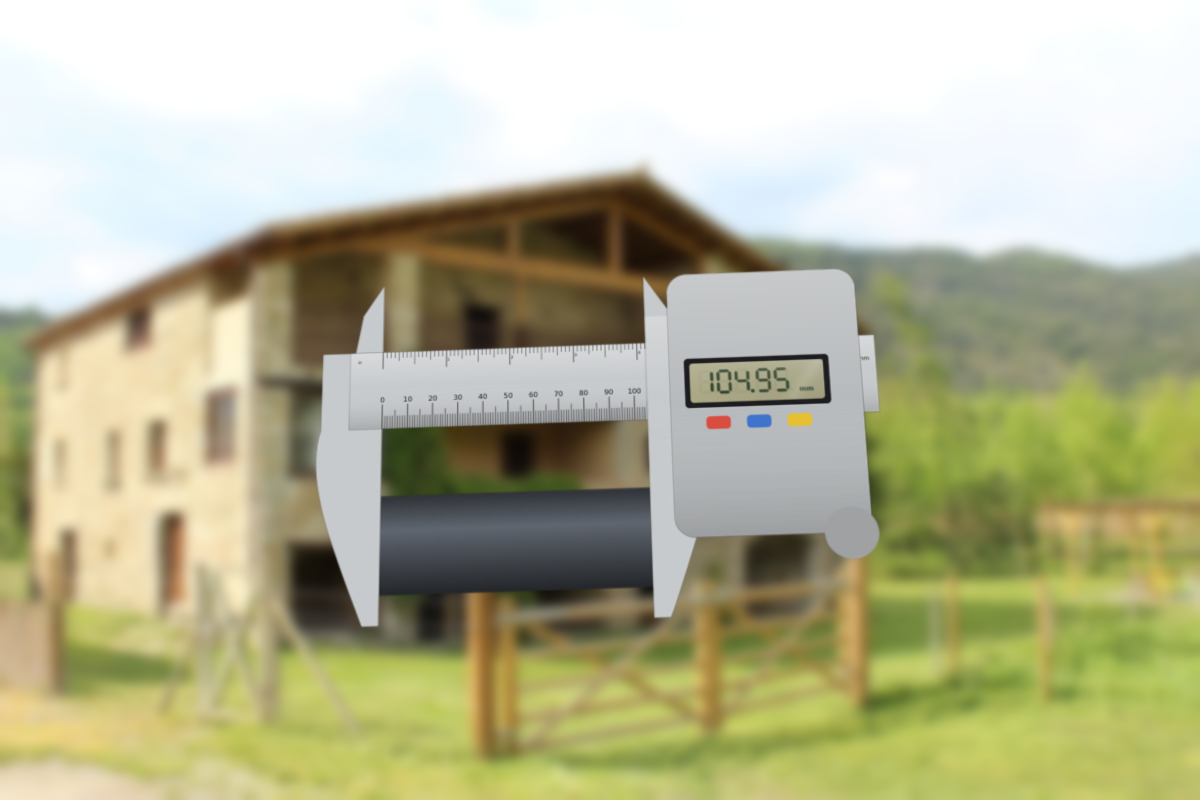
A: 104.95,mm
